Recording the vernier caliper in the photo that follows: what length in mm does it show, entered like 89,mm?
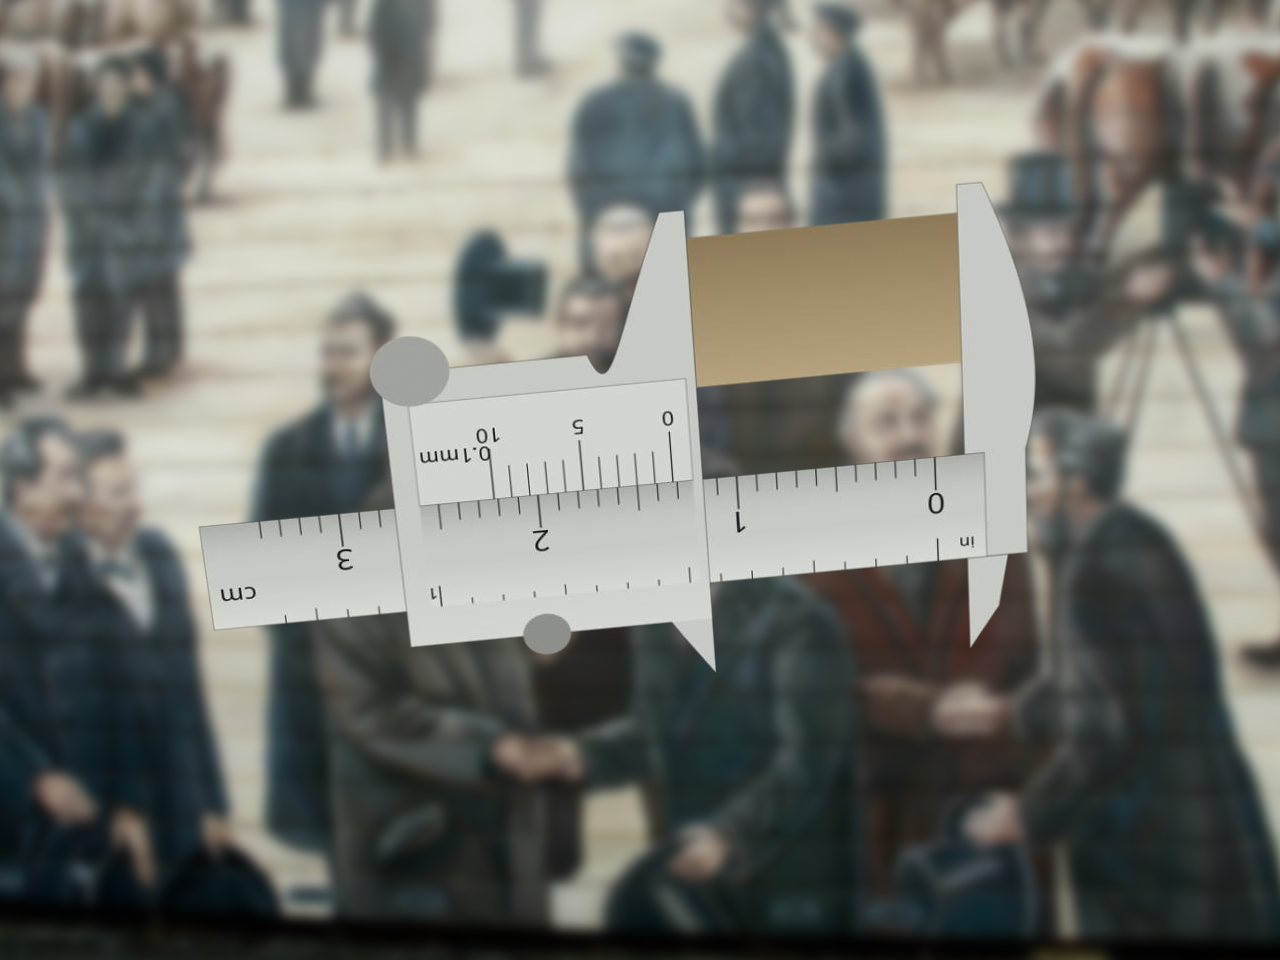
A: 13.2,mm
